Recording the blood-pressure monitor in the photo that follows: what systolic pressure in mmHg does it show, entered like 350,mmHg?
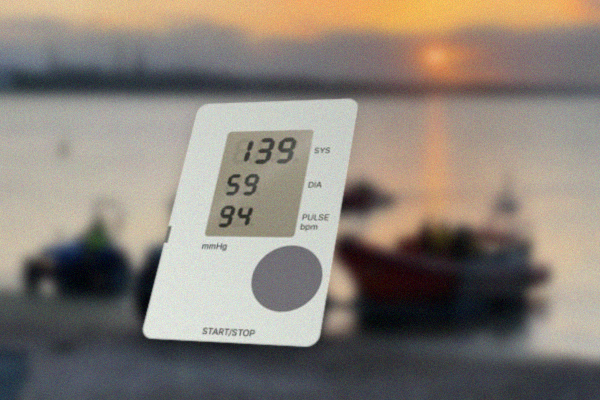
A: 139,mmHg
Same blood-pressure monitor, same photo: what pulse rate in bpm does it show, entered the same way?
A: 94,bpm
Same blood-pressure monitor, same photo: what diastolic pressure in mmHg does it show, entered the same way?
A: 59,mmHg
